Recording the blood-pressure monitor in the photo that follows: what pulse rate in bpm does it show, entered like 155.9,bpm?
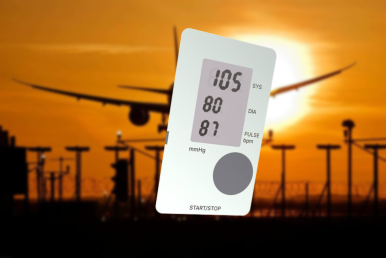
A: 87,bpm
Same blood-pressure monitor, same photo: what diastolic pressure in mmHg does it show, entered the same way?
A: 80,mmHg
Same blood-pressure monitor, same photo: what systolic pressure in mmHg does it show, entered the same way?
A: 105,mmHg
